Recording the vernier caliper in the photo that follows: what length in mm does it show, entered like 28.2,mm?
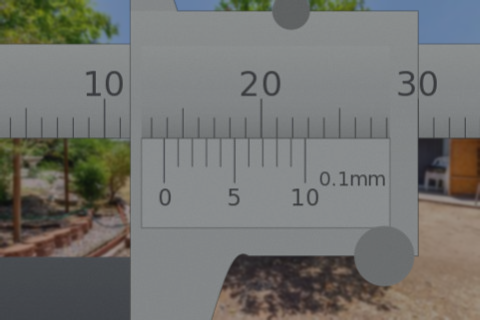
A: 13.8,mm
